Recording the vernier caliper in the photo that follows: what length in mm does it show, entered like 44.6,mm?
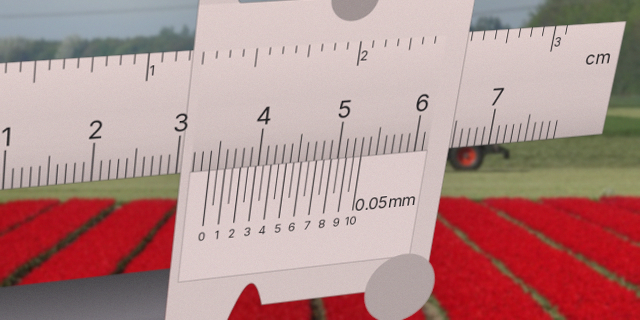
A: 34.0,mm
